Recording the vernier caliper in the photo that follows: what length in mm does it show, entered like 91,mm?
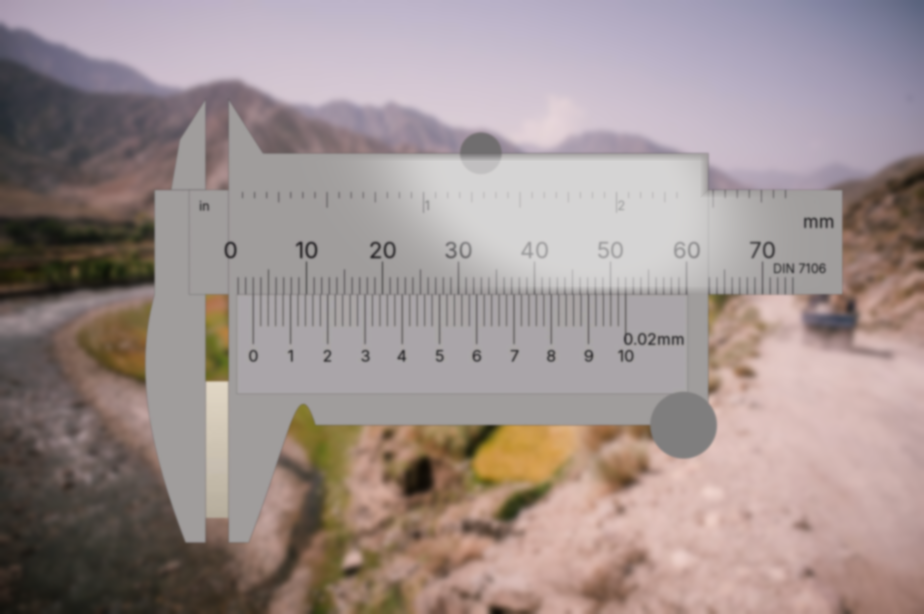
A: 3.0,mm
